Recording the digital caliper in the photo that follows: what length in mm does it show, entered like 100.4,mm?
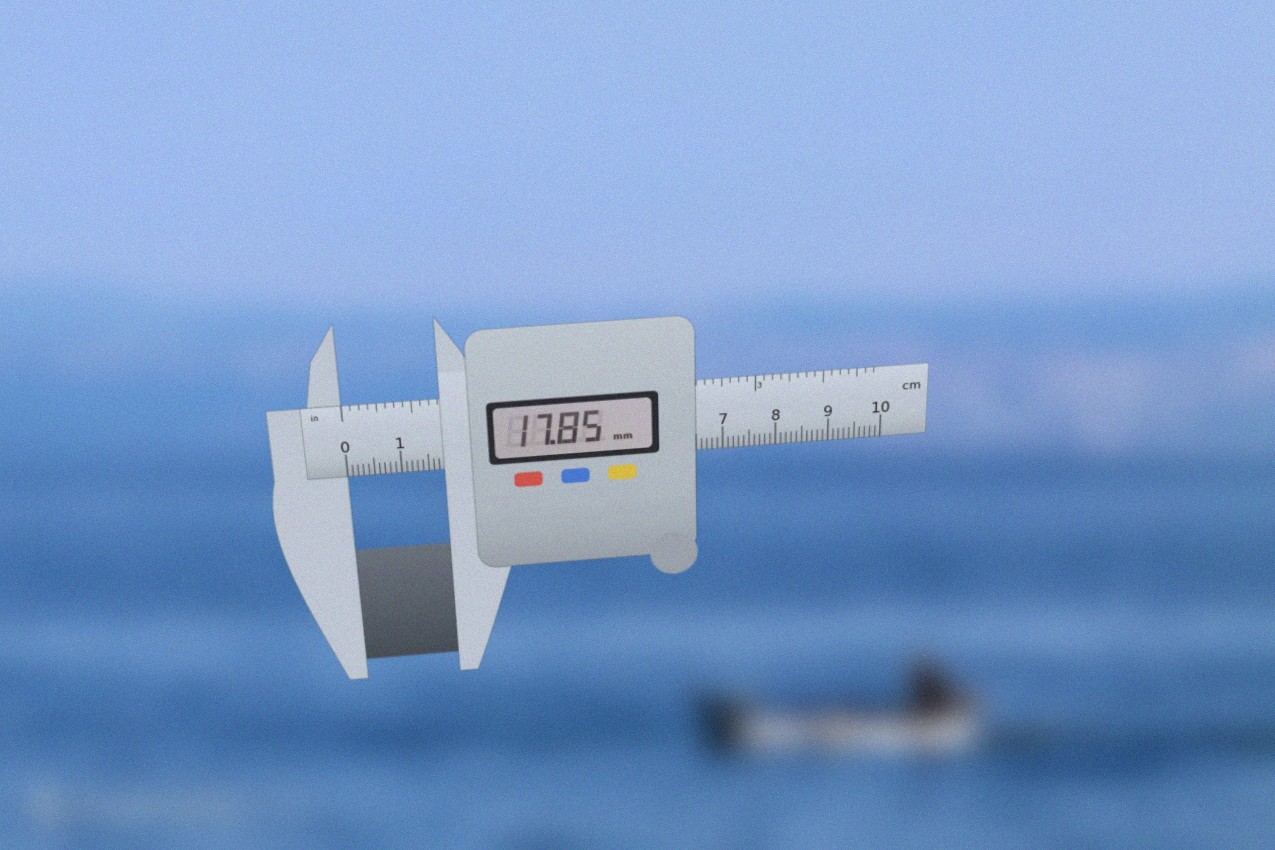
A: 17.85,mm
